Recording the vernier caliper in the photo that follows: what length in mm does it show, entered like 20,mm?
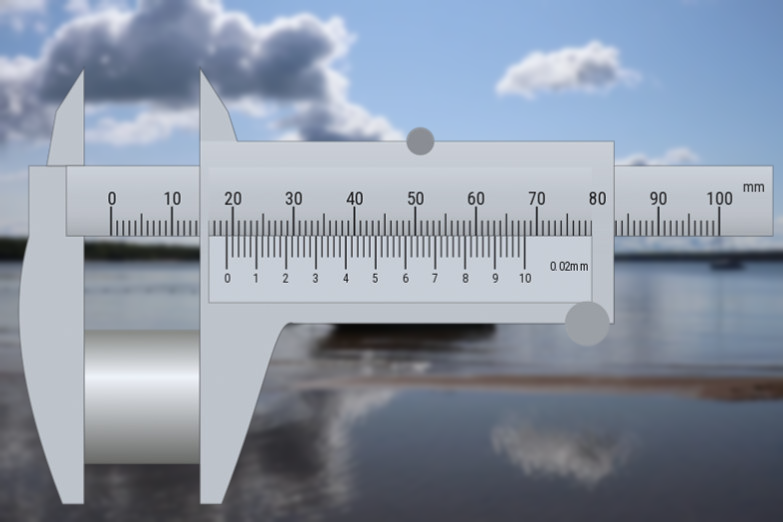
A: 19.0,mm
